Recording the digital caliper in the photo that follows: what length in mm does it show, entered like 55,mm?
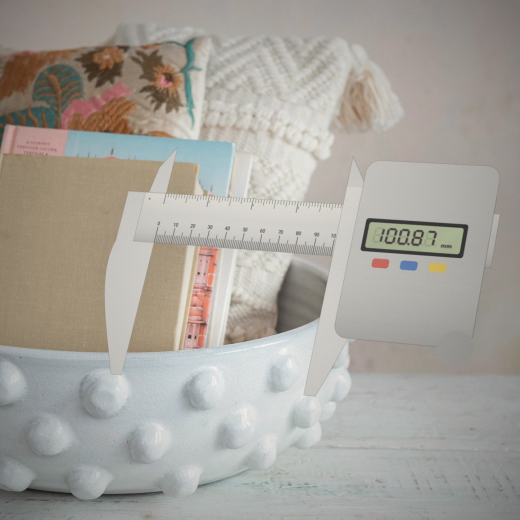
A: 100.87,mm
